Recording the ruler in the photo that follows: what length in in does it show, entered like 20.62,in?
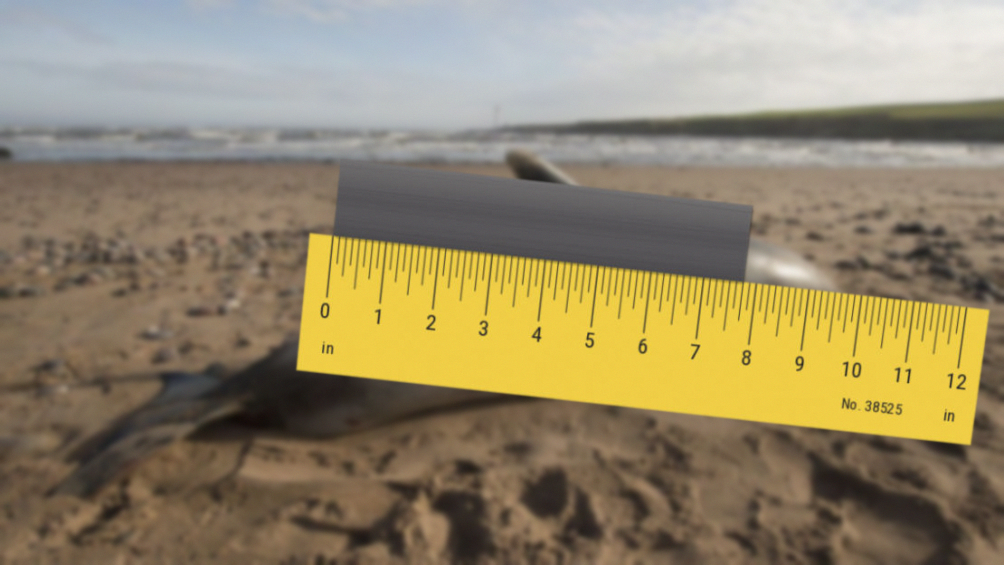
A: 7.75,in
